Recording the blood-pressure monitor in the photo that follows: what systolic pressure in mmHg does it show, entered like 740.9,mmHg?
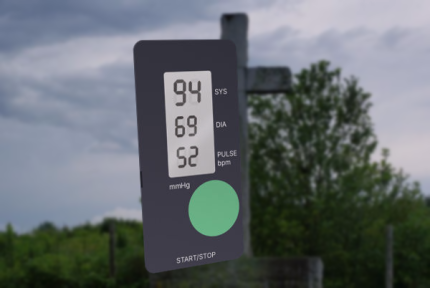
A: 94,mmHg
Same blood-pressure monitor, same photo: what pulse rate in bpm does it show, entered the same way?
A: 52,bpm
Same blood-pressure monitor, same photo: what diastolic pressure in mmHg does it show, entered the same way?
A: 69,mmHg
